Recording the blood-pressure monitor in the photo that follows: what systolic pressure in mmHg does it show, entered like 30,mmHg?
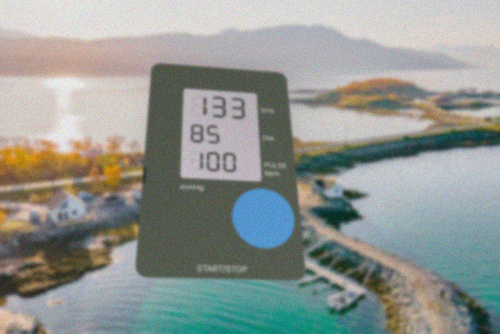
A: 133,mmHg
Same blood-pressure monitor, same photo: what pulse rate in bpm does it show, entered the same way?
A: 100,bpm
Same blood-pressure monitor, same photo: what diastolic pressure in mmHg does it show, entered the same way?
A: 85,mmHg
